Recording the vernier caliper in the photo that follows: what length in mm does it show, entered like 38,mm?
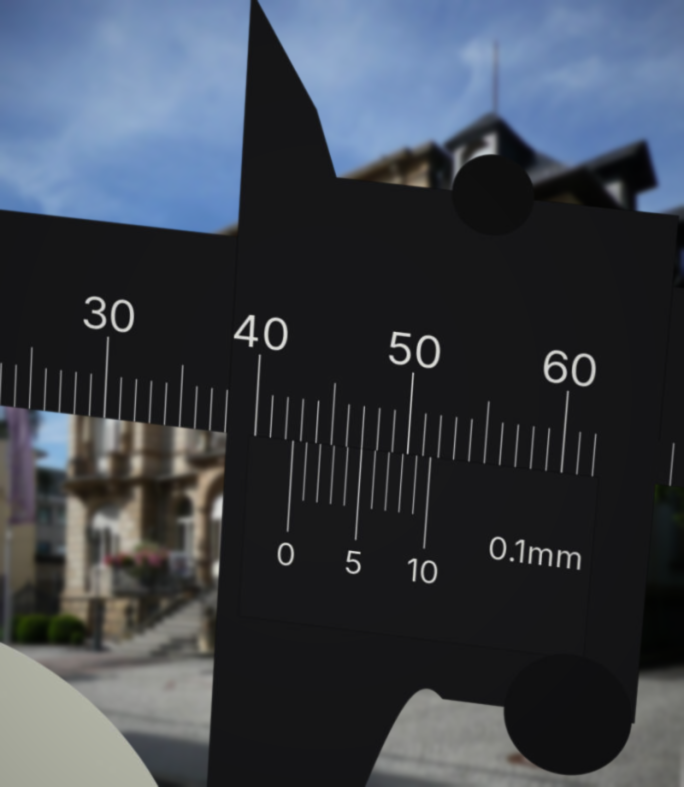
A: 42.5,mm
